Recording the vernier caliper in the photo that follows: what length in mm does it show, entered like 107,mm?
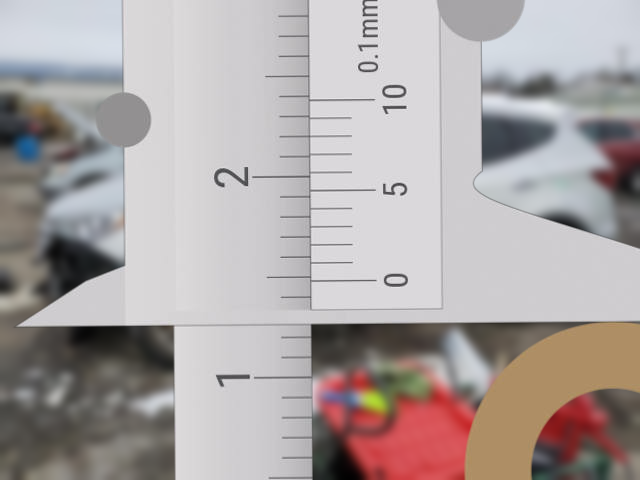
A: 14.8,mm
